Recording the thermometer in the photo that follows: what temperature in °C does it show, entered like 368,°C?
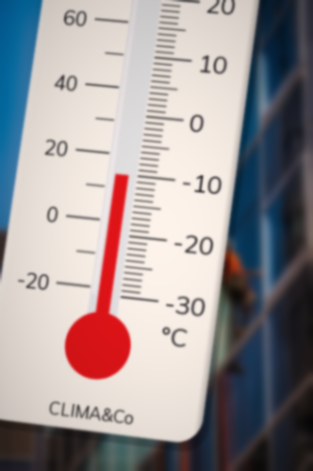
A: -10,°C
